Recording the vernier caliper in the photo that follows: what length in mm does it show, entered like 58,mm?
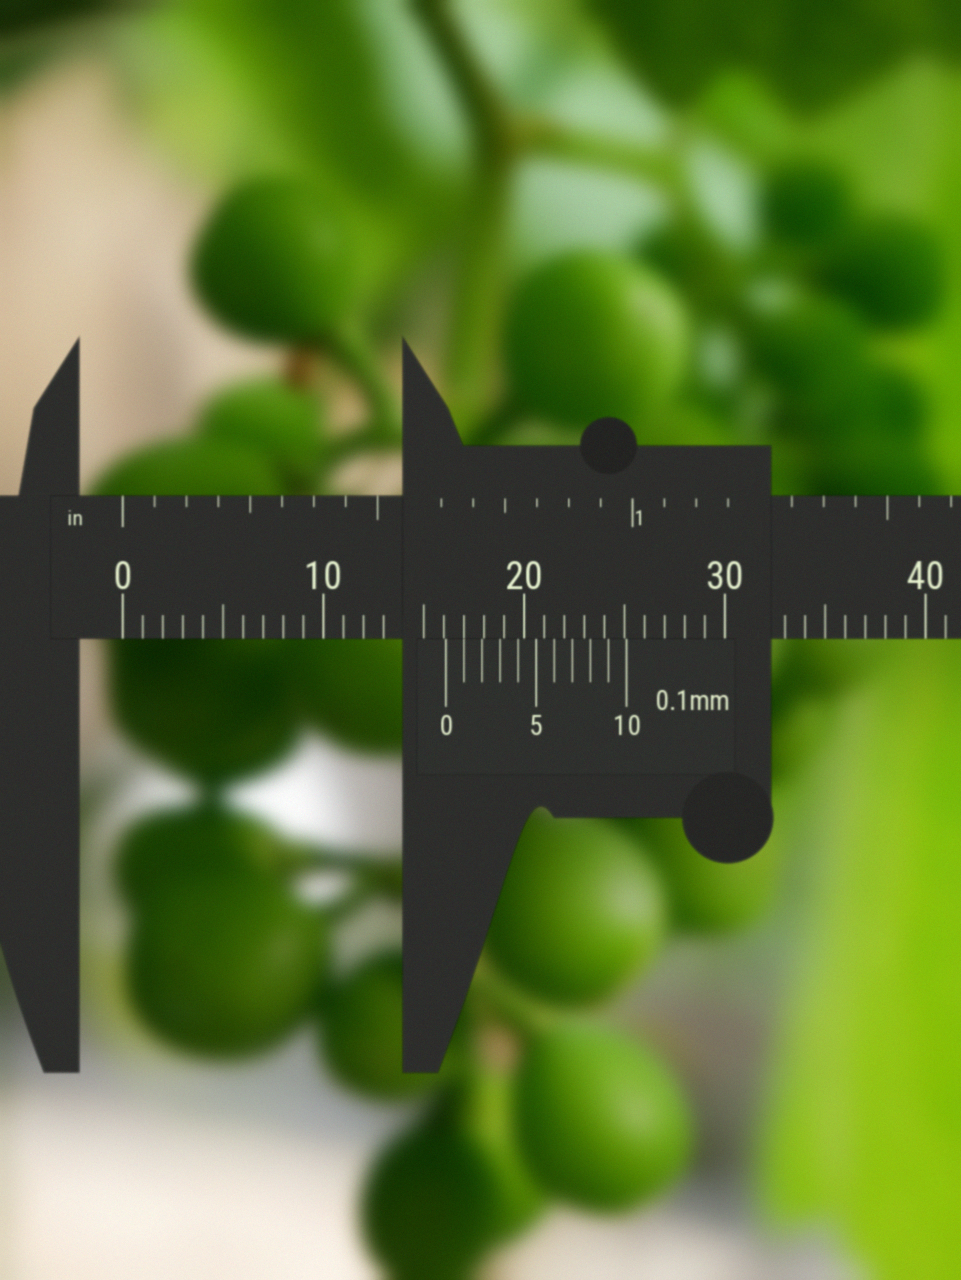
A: 16.1,mm
